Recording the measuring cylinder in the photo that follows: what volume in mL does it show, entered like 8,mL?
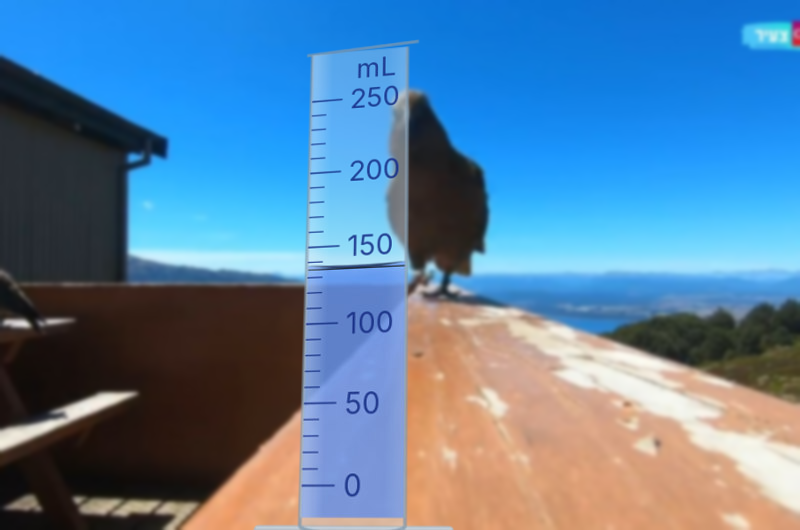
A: 135,mL
